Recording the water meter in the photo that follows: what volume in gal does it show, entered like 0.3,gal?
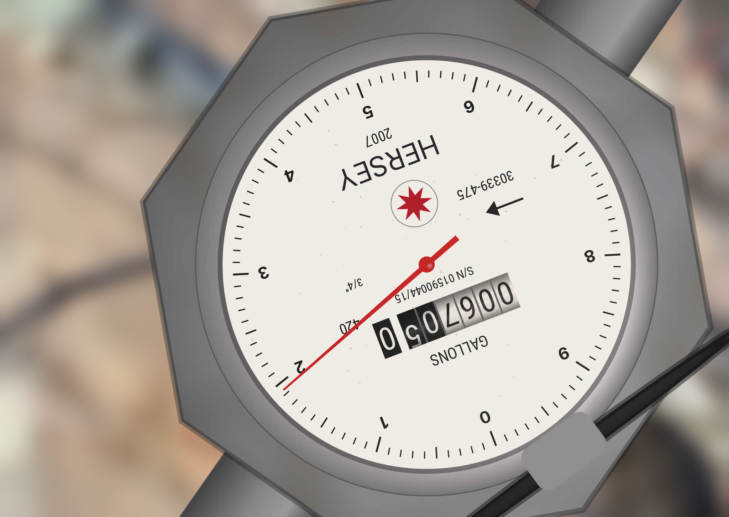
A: 67051.9,gal
